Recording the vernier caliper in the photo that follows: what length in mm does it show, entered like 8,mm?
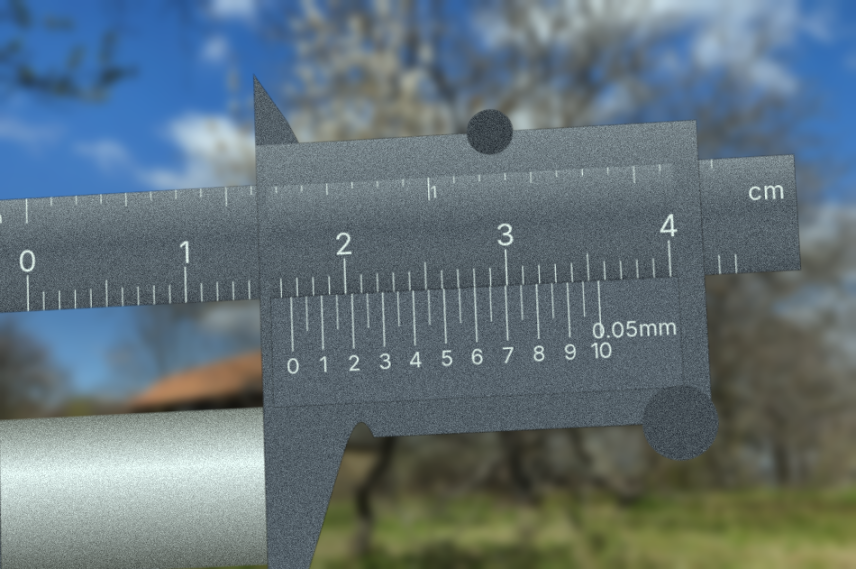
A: 16.6,mm
